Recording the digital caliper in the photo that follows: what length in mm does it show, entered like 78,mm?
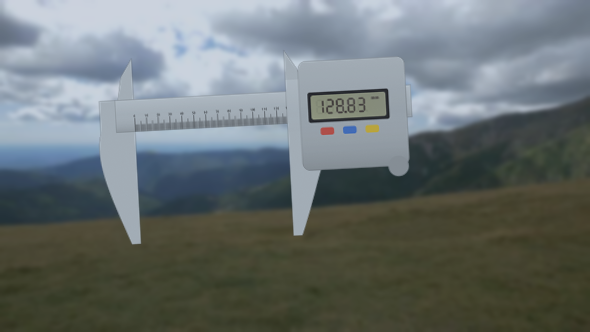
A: 128.83,mm
